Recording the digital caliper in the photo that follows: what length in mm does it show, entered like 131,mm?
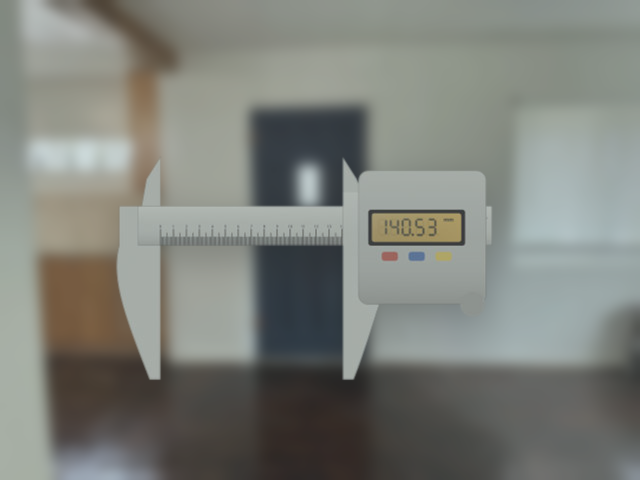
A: 140.53,mm
